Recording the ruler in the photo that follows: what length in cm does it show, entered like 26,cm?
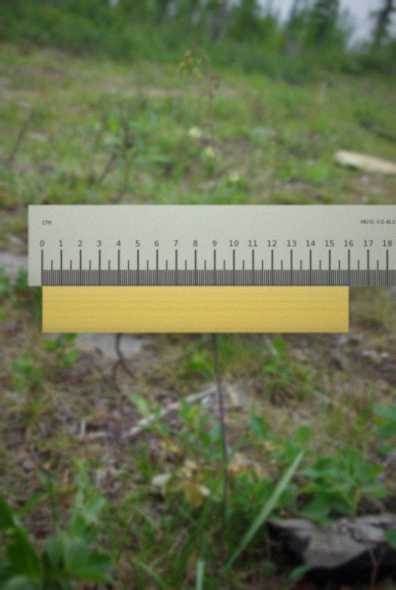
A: 16,cm
